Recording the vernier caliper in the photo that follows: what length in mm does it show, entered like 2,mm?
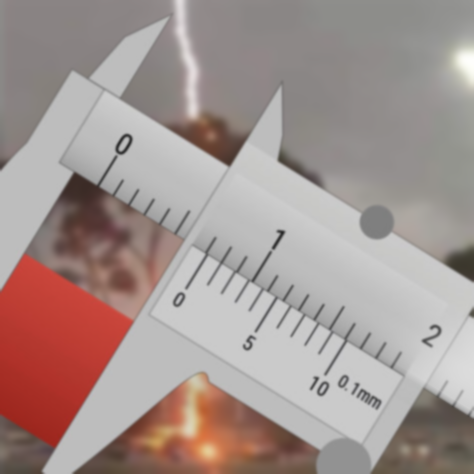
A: 7.1,mm
